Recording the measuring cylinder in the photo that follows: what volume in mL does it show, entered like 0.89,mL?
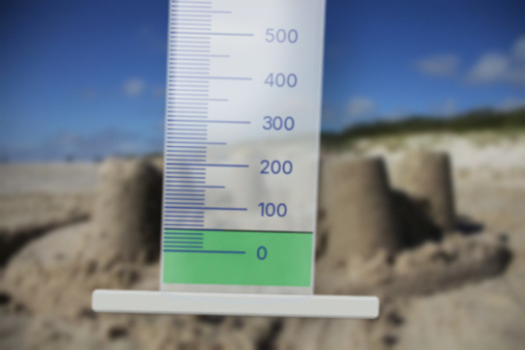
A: 50,mL
